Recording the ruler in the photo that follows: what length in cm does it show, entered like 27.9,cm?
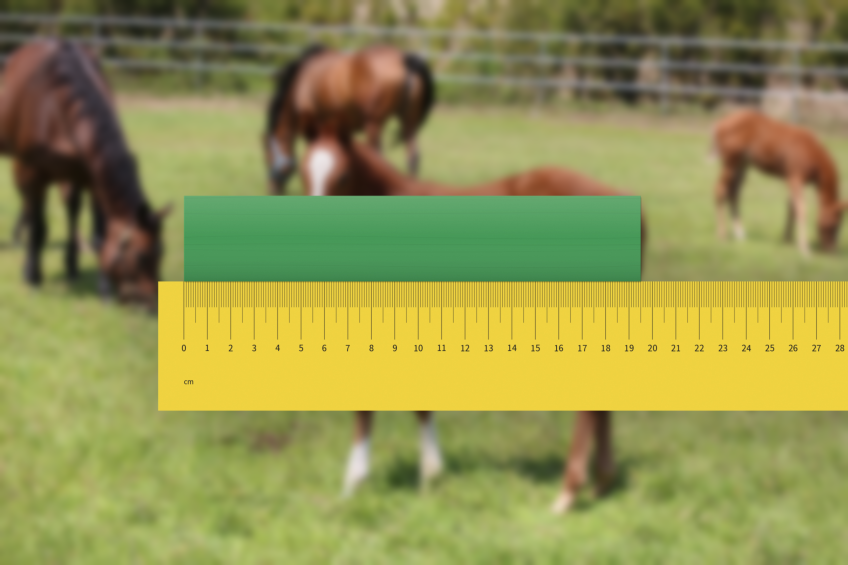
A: 19.5,cm
